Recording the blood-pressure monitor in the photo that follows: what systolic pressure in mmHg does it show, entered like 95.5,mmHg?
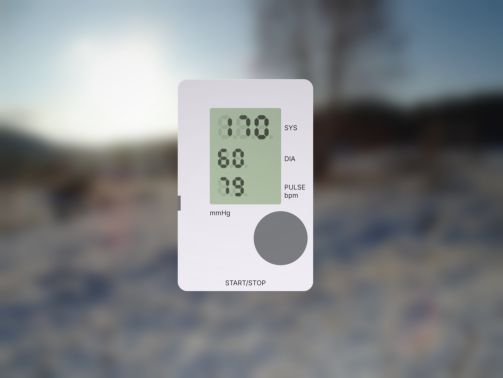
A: 170,mmHg
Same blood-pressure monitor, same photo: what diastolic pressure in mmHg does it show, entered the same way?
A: 60,mmHg
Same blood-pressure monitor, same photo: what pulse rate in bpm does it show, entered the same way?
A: 79,bpm
